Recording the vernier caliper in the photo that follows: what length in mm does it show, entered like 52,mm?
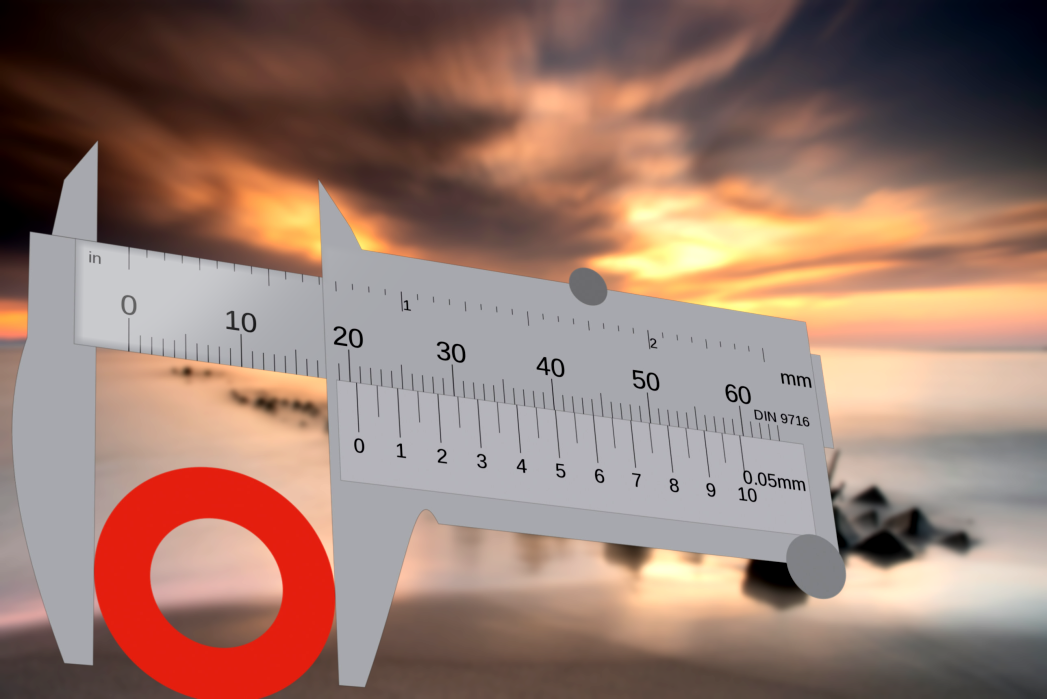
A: 20.6,mm
